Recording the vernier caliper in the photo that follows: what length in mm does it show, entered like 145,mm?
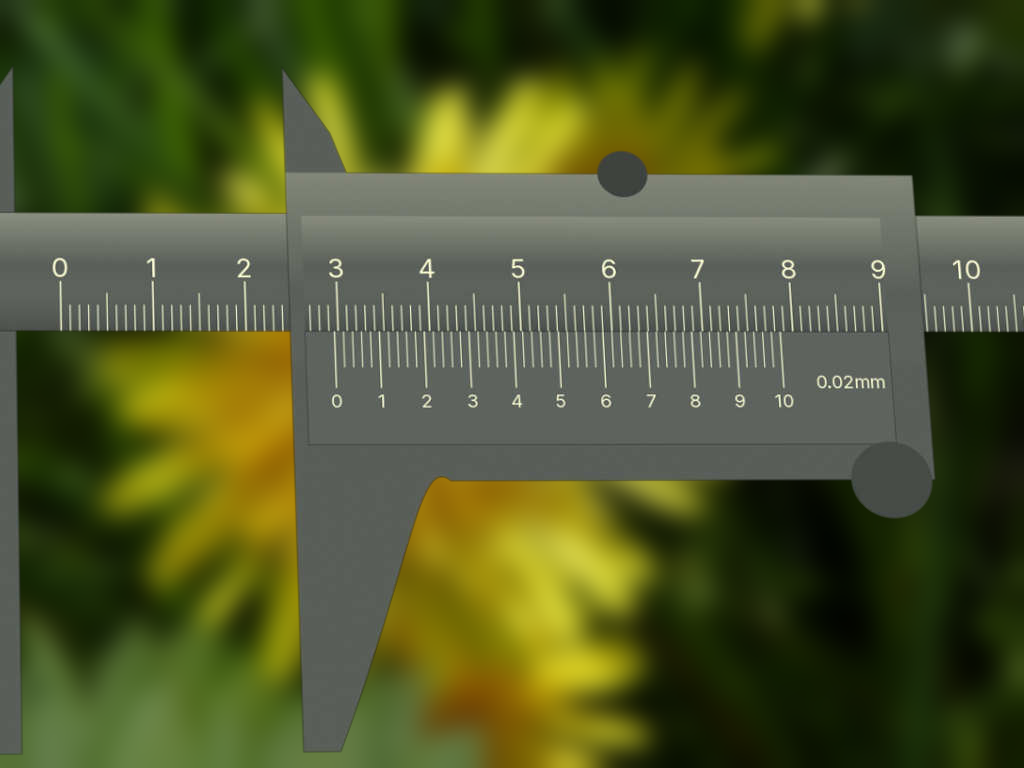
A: 29.6,mm
